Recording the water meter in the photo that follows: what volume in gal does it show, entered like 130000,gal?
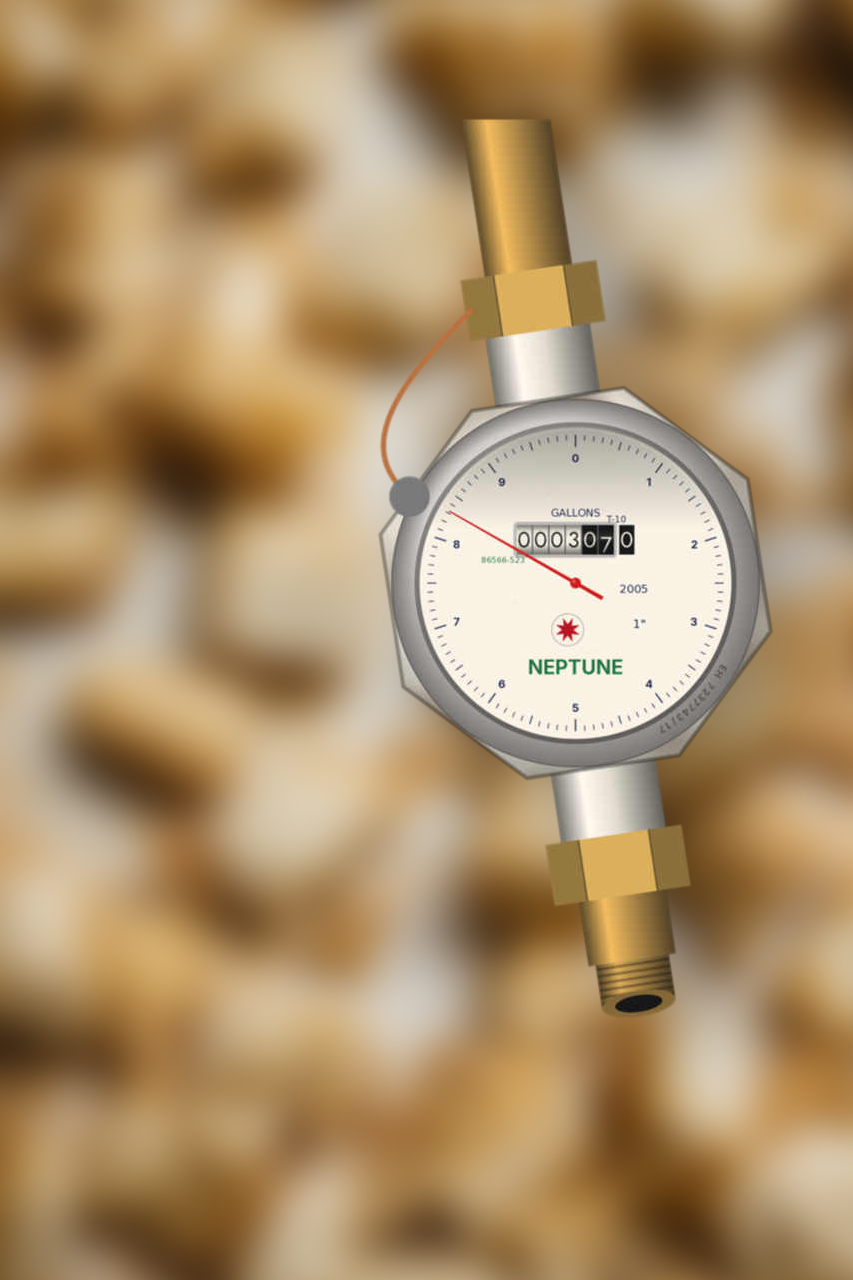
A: 3068.3,gal
